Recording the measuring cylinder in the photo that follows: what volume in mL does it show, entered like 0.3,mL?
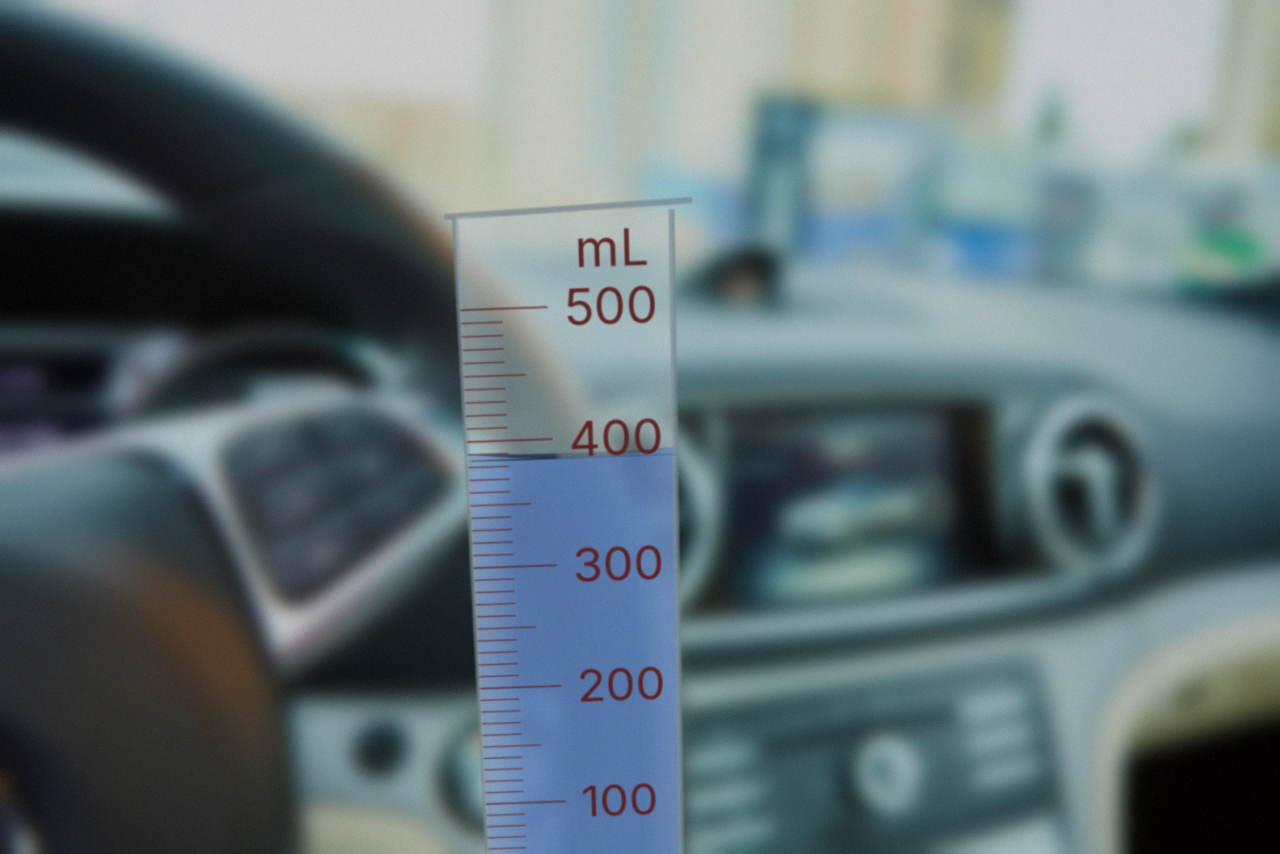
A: 385,mL
